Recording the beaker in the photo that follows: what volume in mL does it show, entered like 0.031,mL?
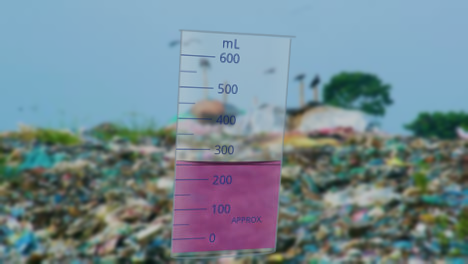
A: 250,mL
